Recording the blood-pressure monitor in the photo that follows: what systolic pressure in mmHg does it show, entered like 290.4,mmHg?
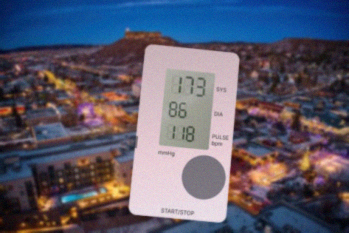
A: 173,mmHg
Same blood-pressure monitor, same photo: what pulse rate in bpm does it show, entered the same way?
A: 118,bpm
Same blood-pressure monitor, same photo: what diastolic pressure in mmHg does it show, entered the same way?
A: 86,mmHg
